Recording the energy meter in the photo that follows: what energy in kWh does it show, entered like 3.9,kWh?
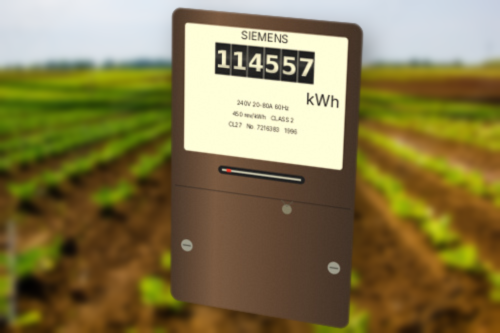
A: 114557,kWh
